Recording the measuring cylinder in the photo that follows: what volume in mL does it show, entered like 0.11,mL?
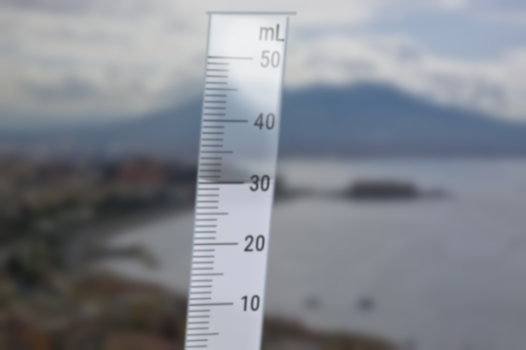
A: 30,mL
